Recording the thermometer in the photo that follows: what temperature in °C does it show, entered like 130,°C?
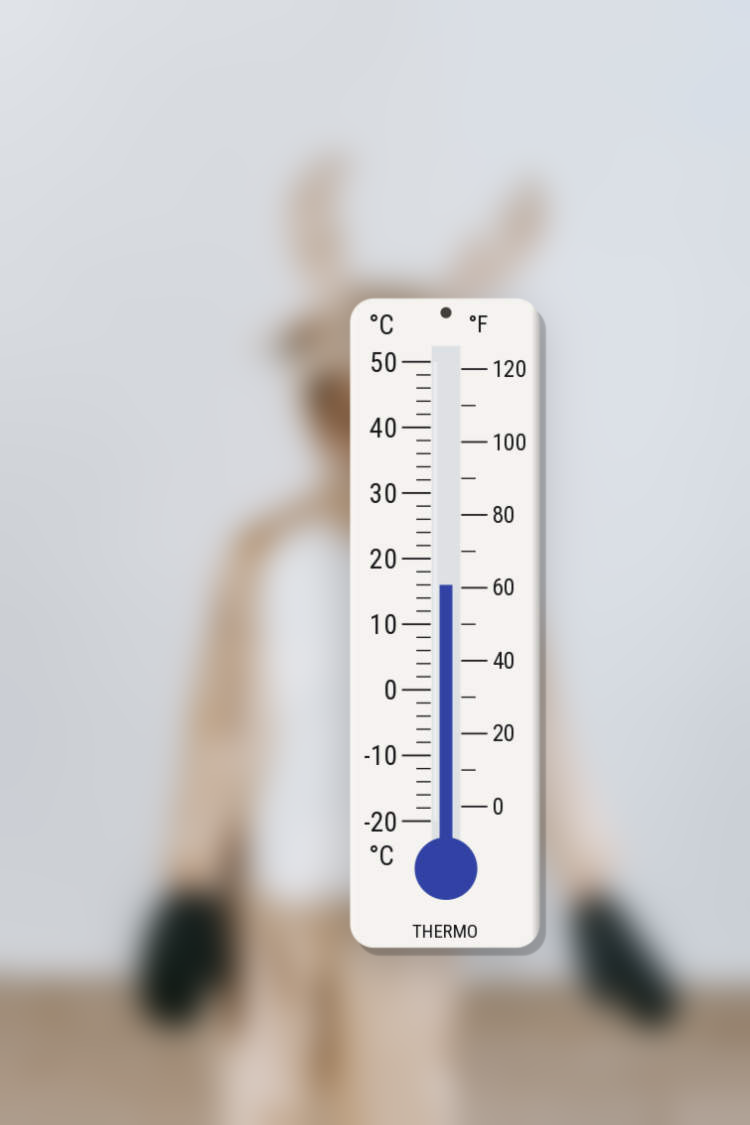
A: 16,°C
